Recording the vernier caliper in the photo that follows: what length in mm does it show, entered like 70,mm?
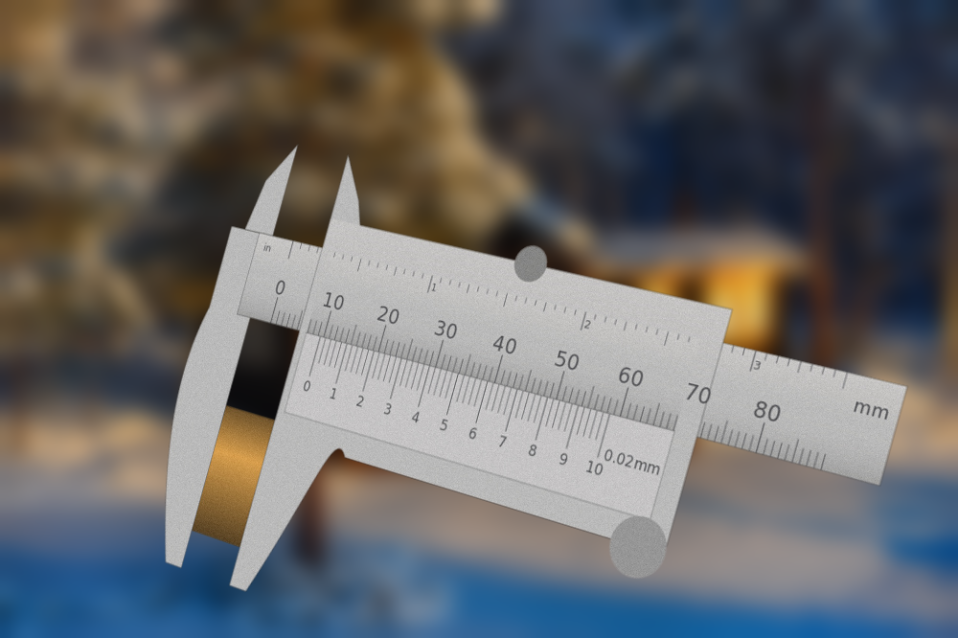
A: 9.4,mm
